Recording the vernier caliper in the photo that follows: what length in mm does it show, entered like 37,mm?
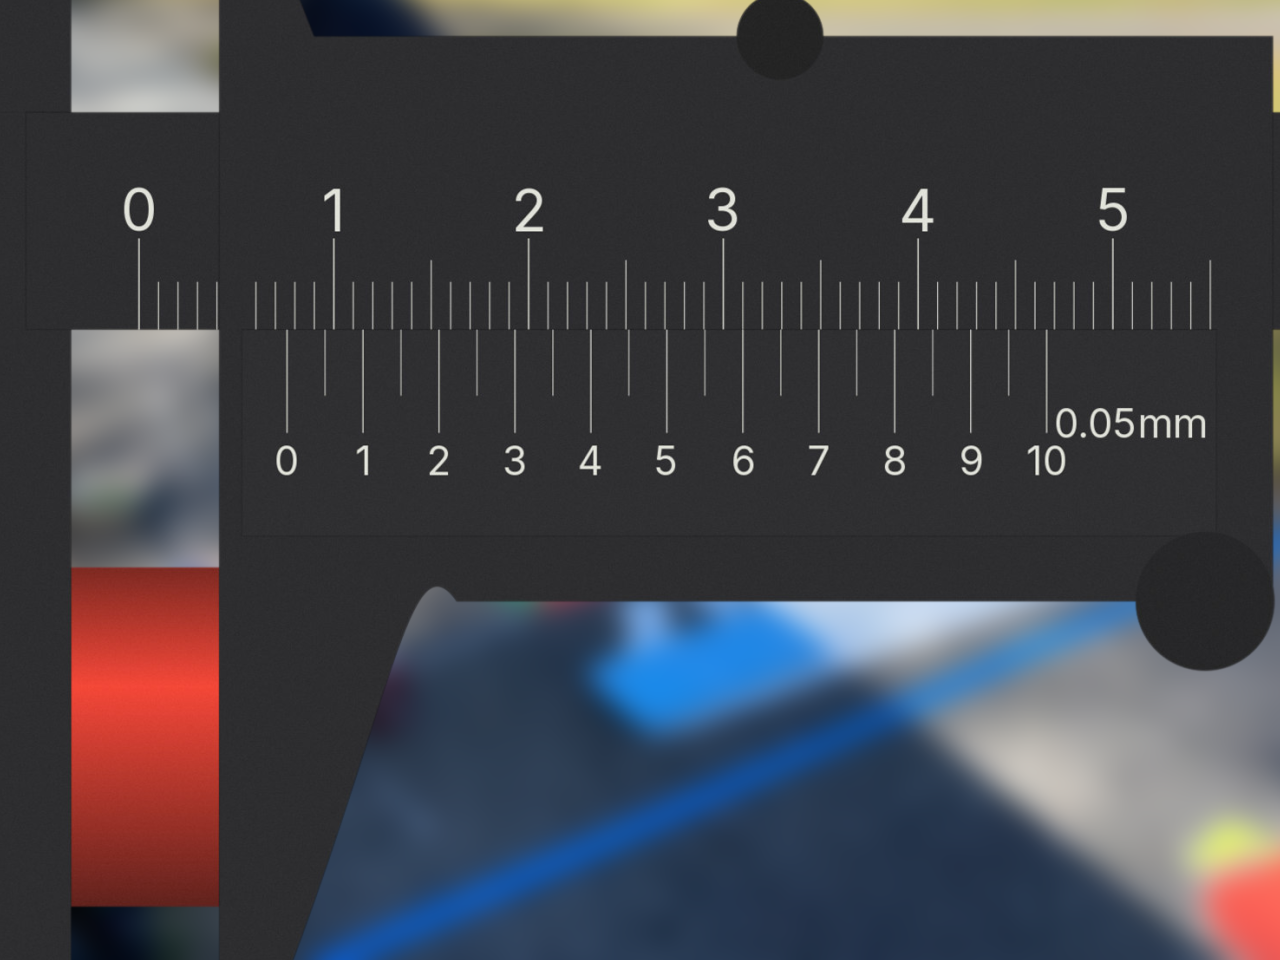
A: 7.6,mm
